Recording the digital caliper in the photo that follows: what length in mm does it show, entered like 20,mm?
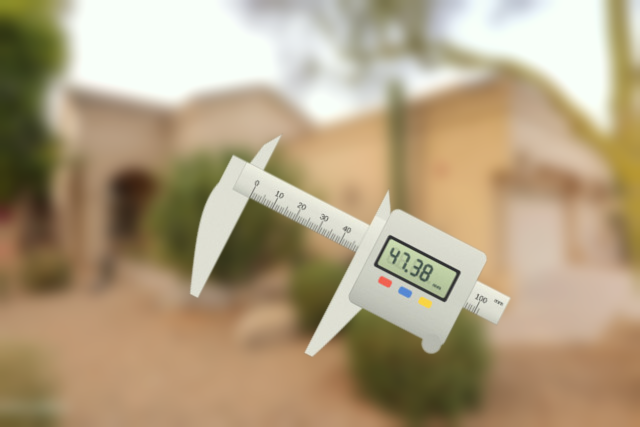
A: 47.38,mm
